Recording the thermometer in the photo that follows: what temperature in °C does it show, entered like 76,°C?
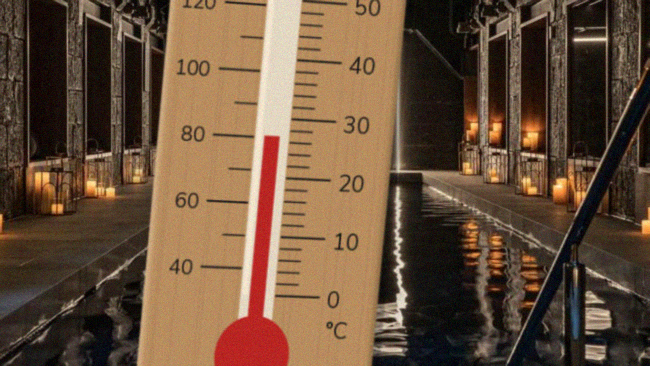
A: 27,°C
